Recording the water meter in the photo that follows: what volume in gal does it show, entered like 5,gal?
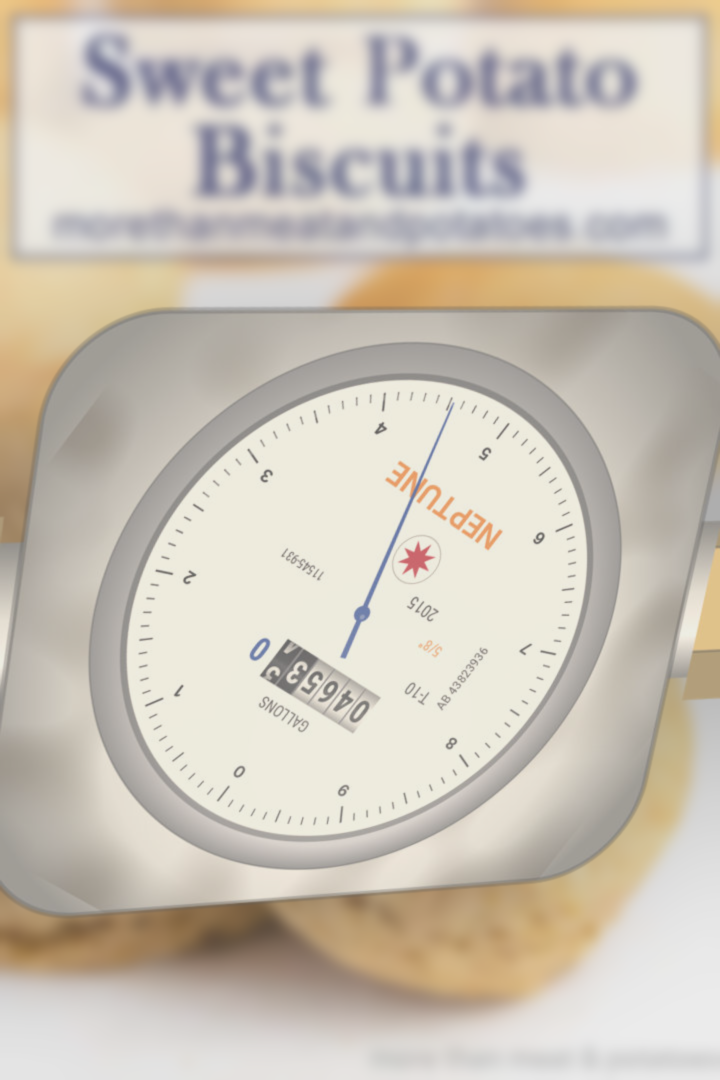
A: 465334.5,gal
